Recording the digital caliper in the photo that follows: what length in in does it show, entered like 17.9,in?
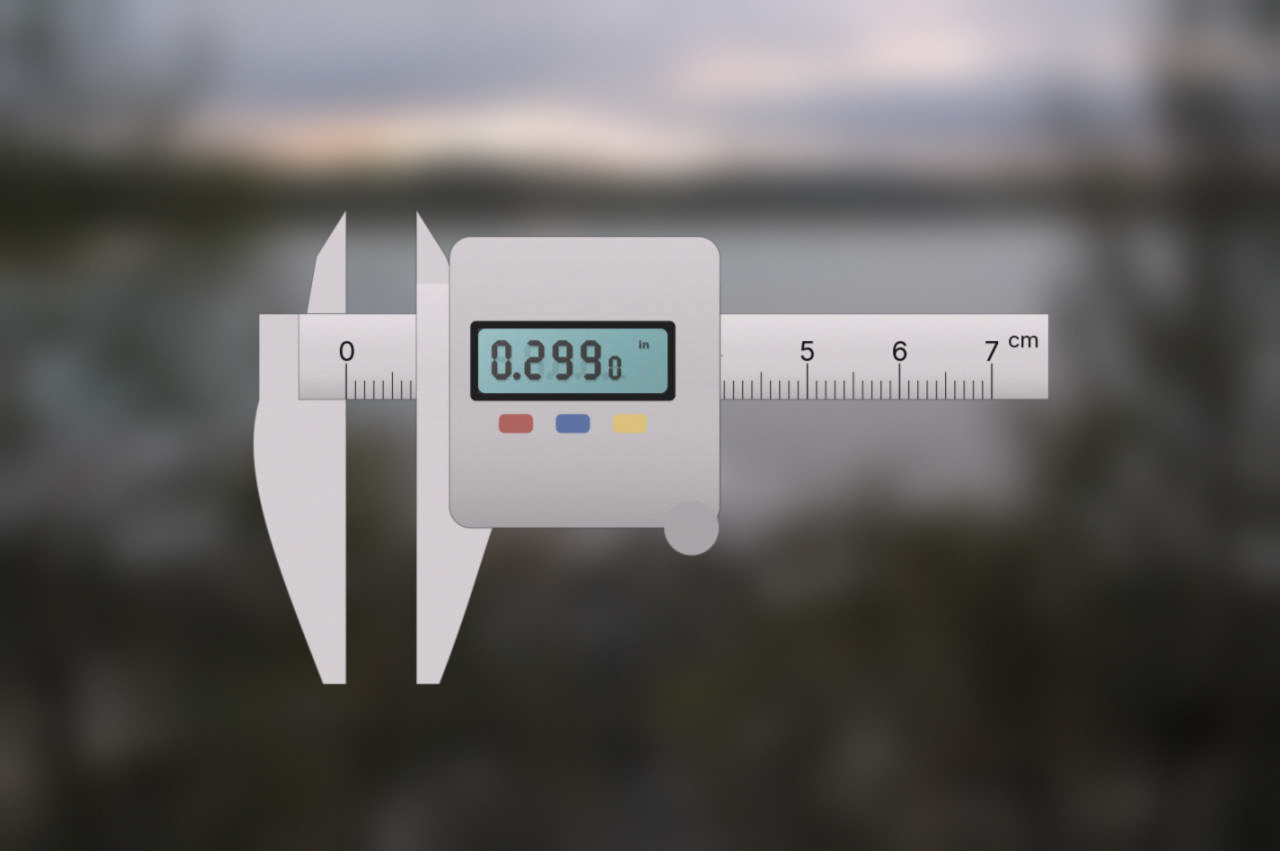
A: 0.2990,in
